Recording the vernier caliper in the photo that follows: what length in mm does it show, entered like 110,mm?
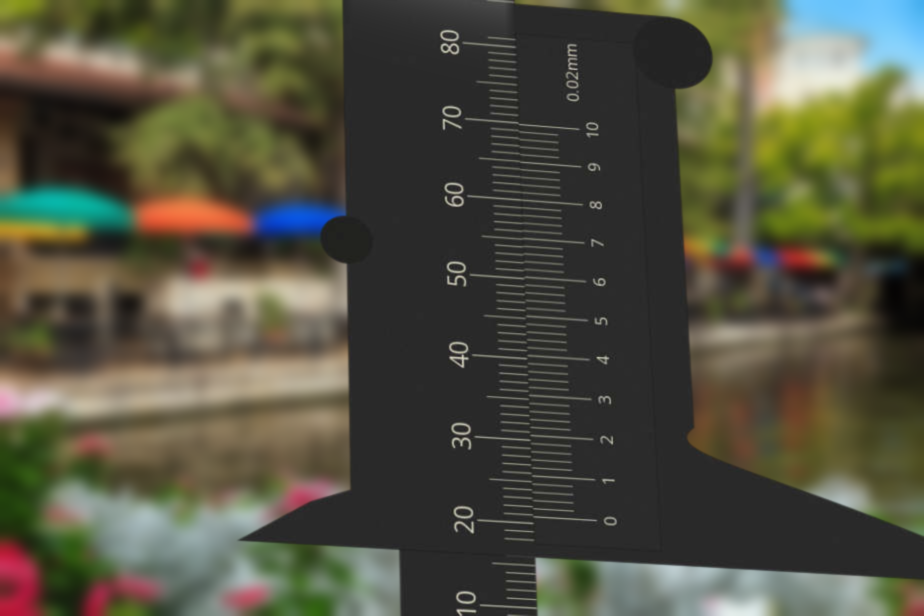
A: 20.8,mm
